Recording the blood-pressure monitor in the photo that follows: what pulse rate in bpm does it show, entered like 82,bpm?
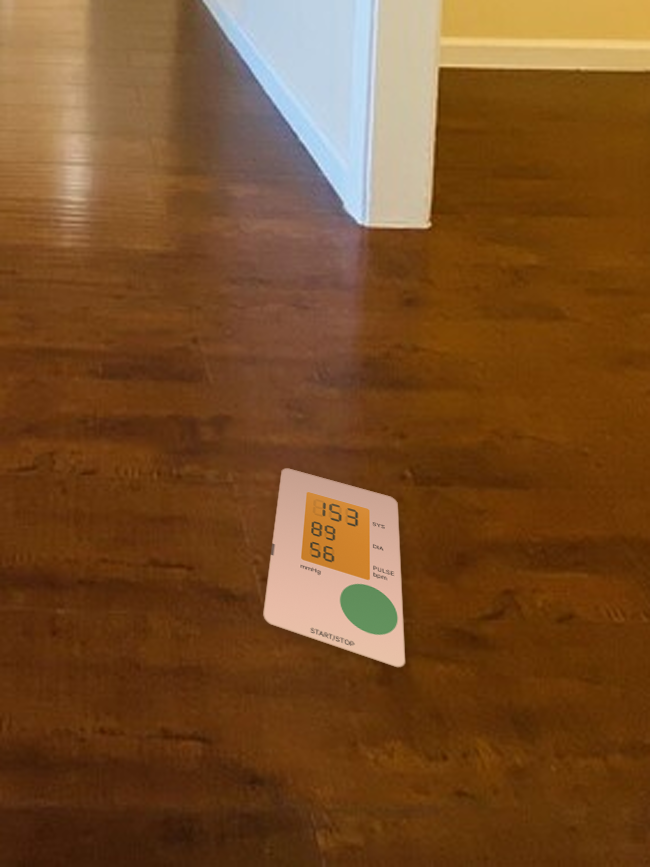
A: 56,bpm
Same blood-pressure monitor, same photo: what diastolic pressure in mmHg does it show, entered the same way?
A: 89,mmHg
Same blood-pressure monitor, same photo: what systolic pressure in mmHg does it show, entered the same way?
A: 153,mmHg
